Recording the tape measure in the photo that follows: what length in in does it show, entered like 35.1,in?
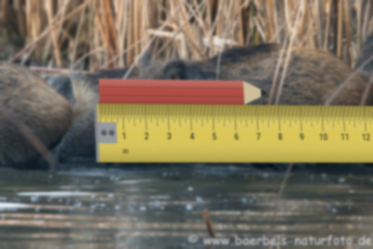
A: 7.5,in
